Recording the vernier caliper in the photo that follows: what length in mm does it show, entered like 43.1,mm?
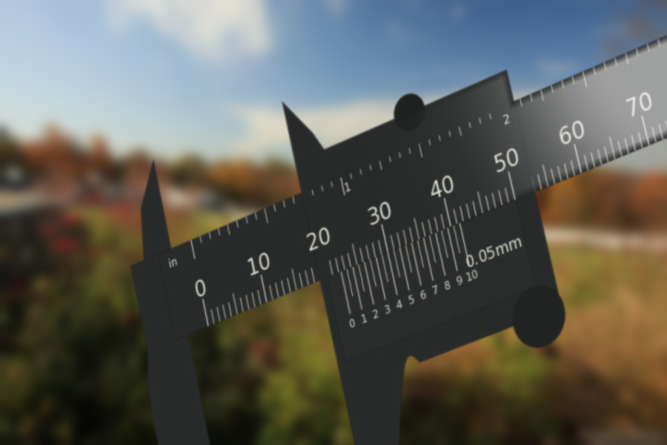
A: 22.4,mm
